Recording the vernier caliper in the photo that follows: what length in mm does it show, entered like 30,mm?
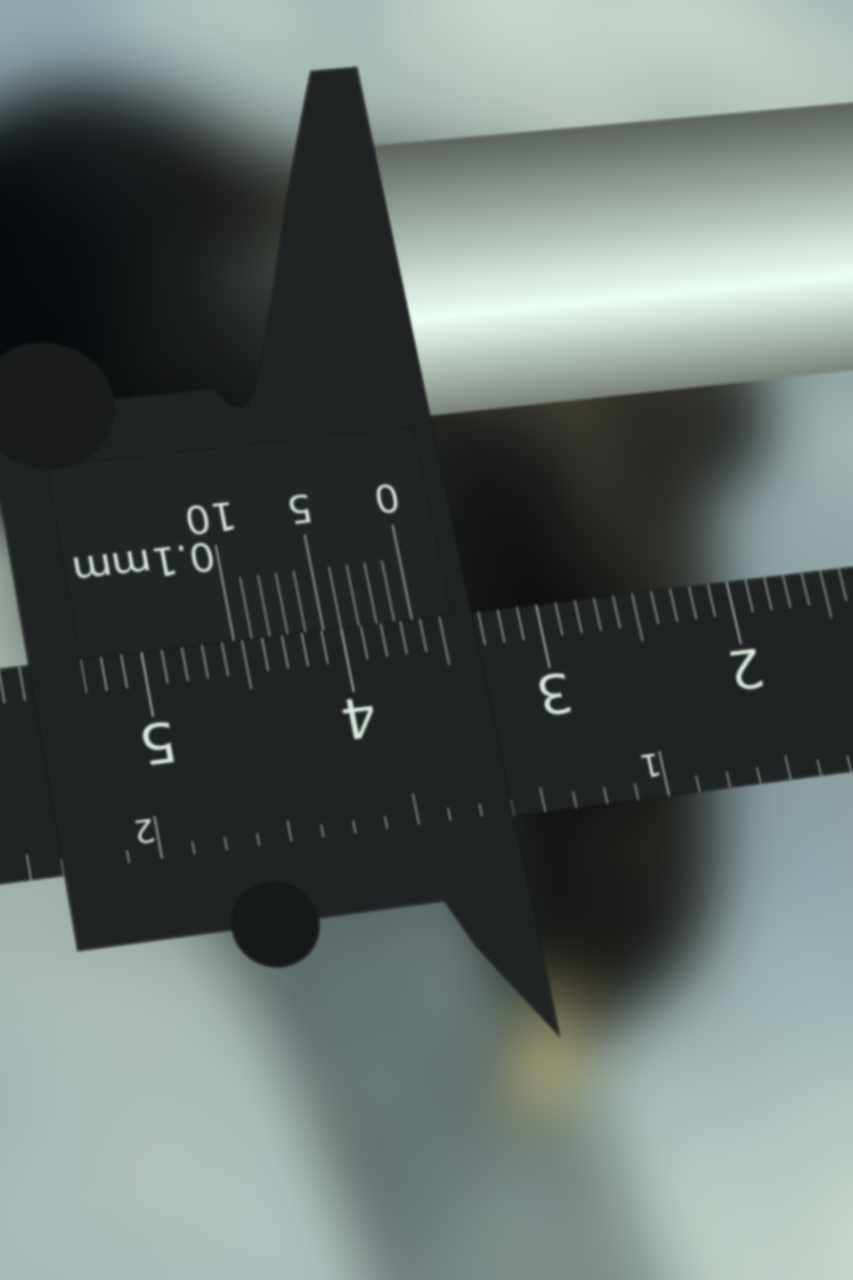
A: 36.4,mm
